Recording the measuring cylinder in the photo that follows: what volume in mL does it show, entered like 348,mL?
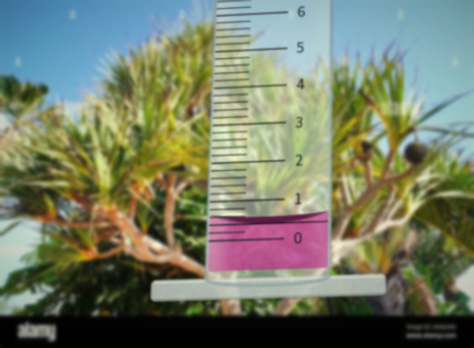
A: 0.4,mL
